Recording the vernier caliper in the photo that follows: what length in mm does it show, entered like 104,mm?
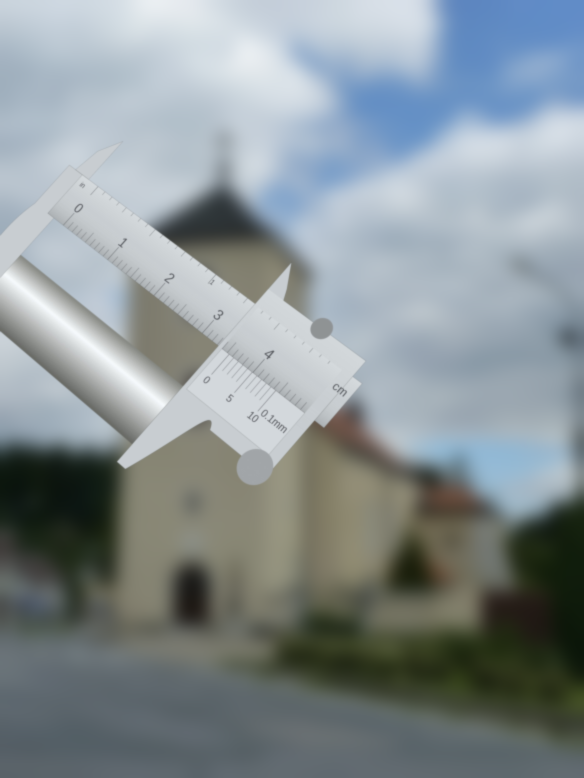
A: 35.4,mm
